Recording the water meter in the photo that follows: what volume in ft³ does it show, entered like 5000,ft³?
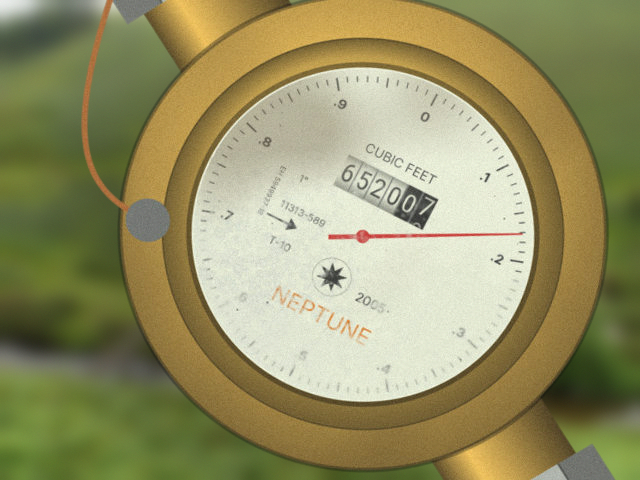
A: 652007.17,ft³
